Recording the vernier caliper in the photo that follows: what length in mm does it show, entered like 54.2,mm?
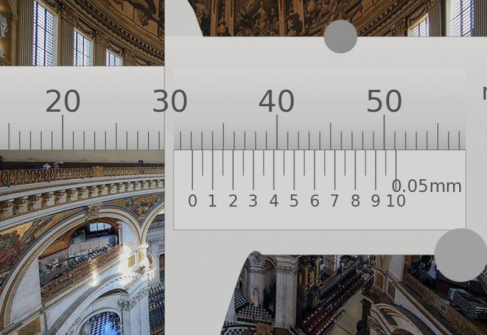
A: 32.1,mm
